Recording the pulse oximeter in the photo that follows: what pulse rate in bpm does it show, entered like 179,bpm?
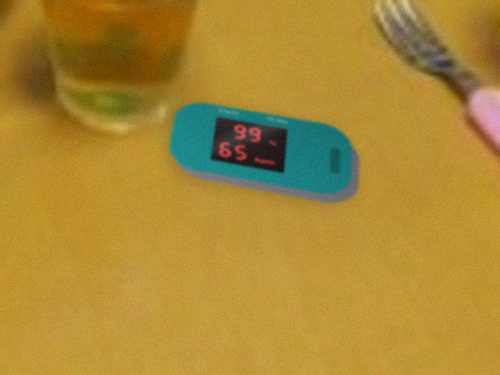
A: 65,bpm
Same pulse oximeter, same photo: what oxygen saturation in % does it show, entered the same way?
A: 99,%
